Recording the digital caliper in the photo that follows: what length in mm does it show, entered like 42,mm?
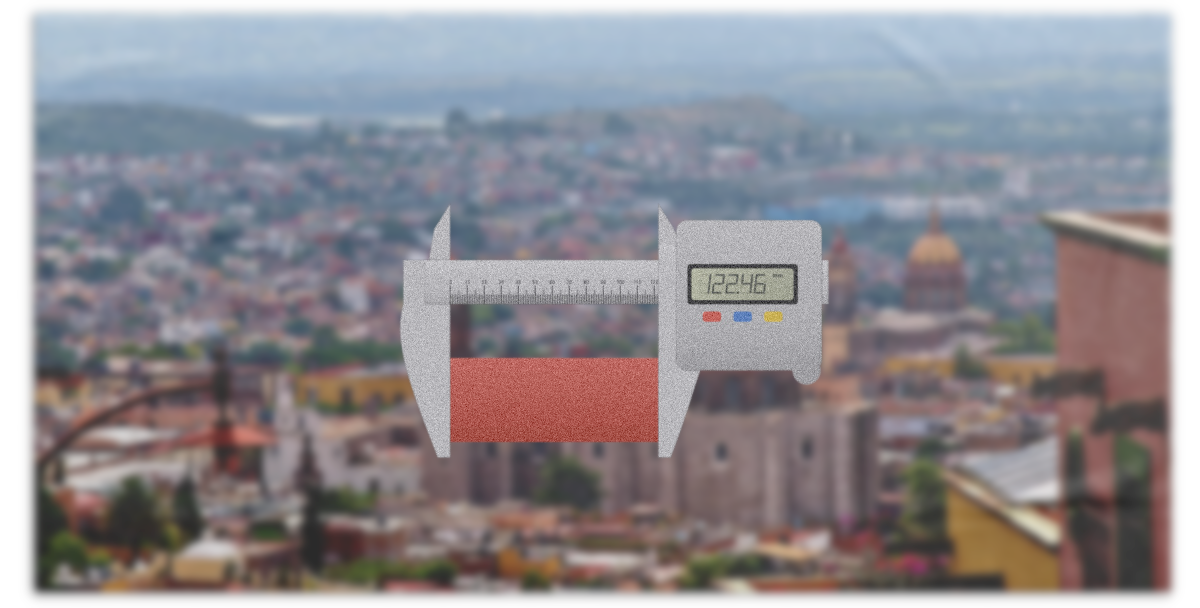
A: 122.46,mm
